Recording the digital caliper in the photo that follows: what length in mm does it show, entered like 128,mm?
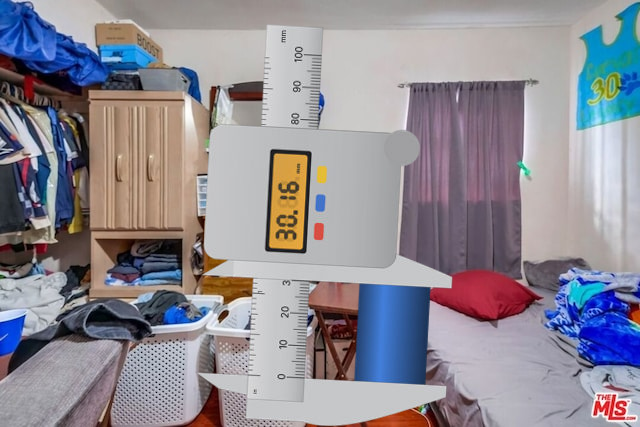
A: 30.16,mm
